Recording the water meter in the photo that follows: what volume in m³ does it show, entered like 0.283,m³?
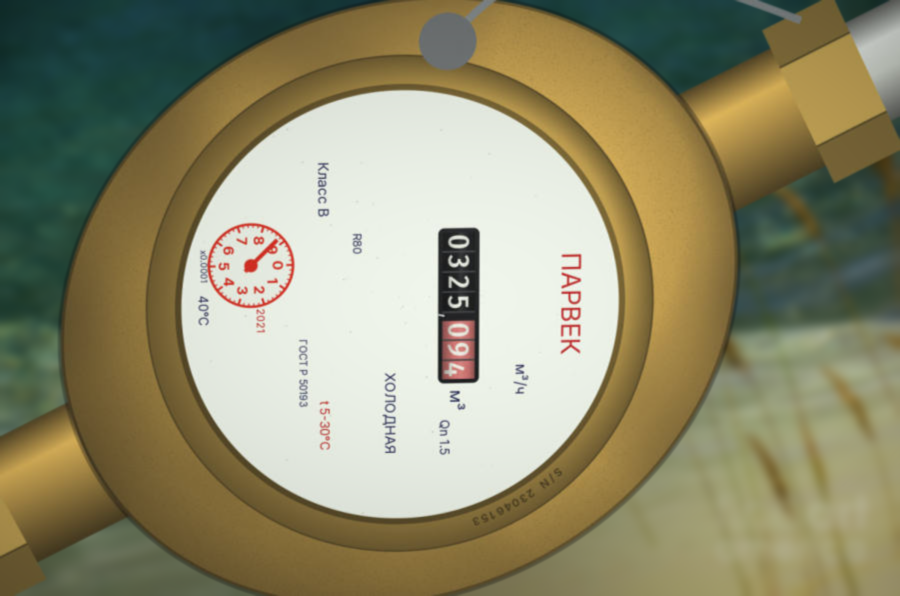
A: 325.0938,m³
